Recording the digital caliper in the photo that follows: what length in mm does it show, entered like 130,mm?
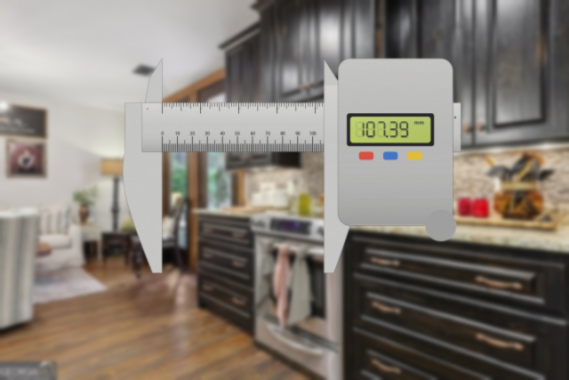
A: 107.39,mm
